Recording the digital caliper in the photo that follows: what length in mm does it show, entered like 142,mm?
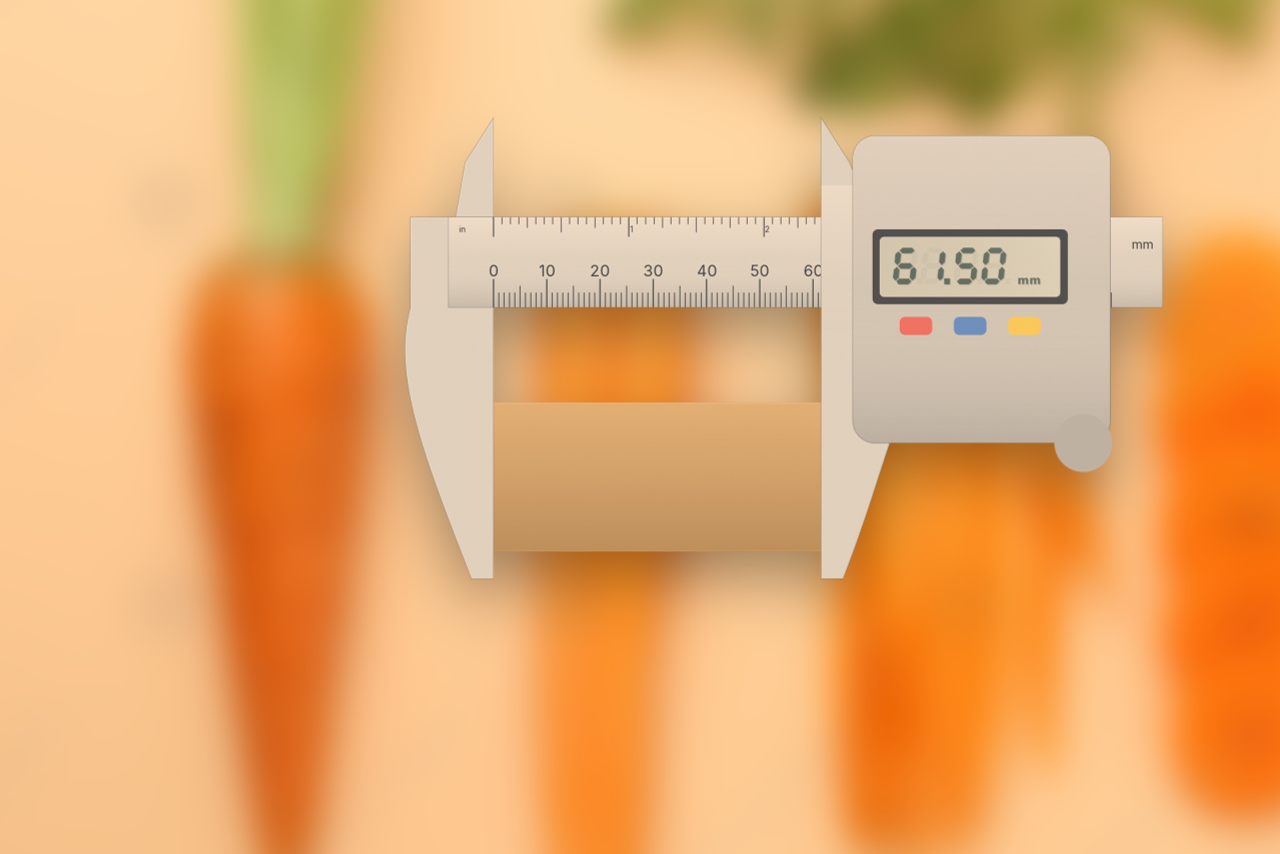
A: 61.50,mm
